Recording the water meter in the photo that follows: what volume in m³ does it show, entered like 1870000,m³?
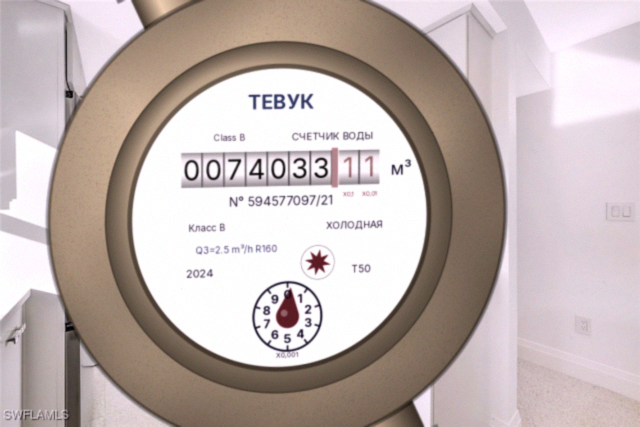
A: 74033.110,m³
